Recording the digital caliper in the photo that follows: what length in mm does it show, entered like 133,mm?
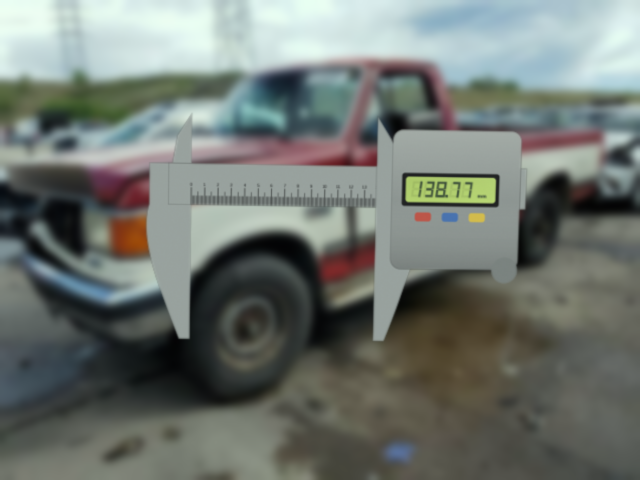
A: 138.77,mm
